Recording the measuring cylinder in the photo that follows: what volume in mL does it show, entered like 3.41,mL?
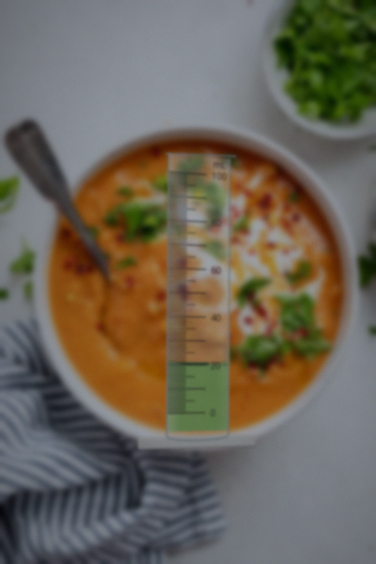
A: 20,mL
